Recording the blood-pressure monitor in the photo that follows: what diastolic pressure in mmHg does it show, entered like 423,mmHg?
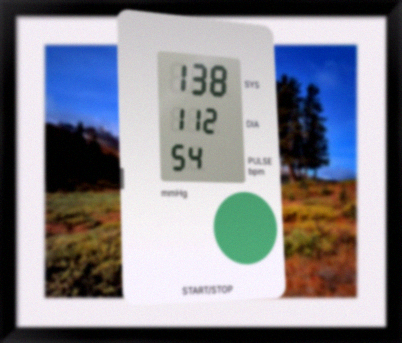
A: 112,mmHg
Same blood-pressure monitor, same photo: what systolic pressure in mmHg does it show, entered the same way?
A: 138,mmHg
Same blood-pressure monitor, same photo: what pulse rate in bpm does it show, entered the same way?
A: 54,bpm
